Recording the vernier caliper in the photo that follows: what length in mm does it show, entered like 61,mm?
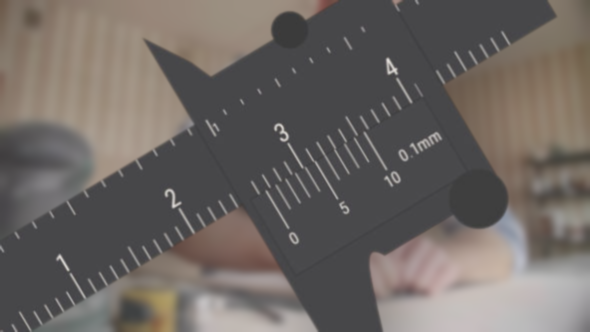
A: 26.6,mm
